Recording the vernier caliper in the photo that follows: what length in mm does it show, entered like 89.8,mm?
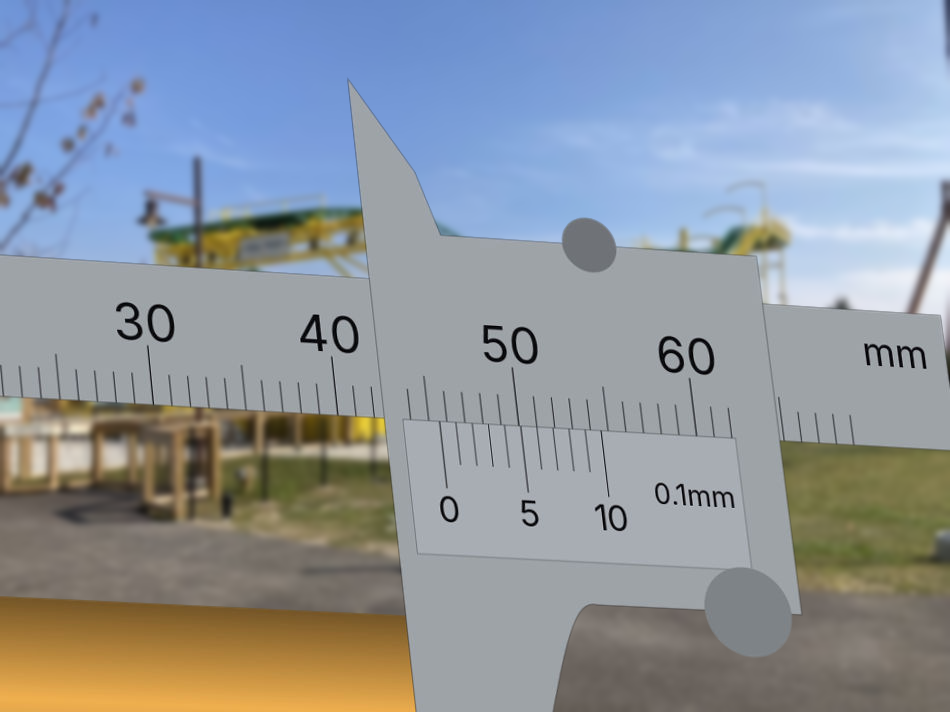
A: 45.6,mm
